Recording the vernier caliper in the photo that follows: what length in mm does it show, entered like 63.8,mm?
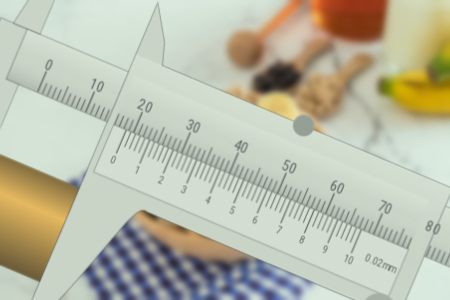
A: 18.5,mm
